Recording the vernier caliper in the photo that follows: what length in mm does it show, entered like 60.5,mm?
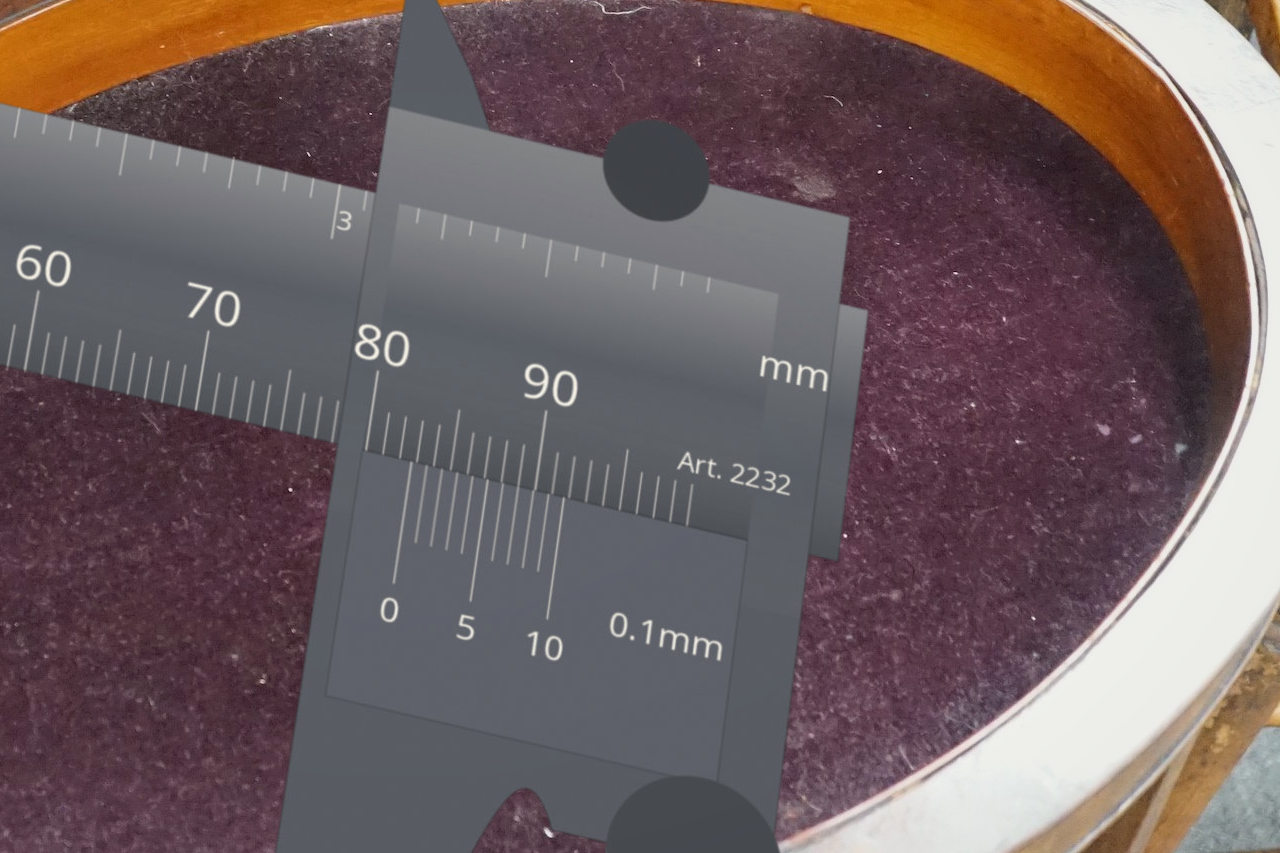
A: 82.7,mm
